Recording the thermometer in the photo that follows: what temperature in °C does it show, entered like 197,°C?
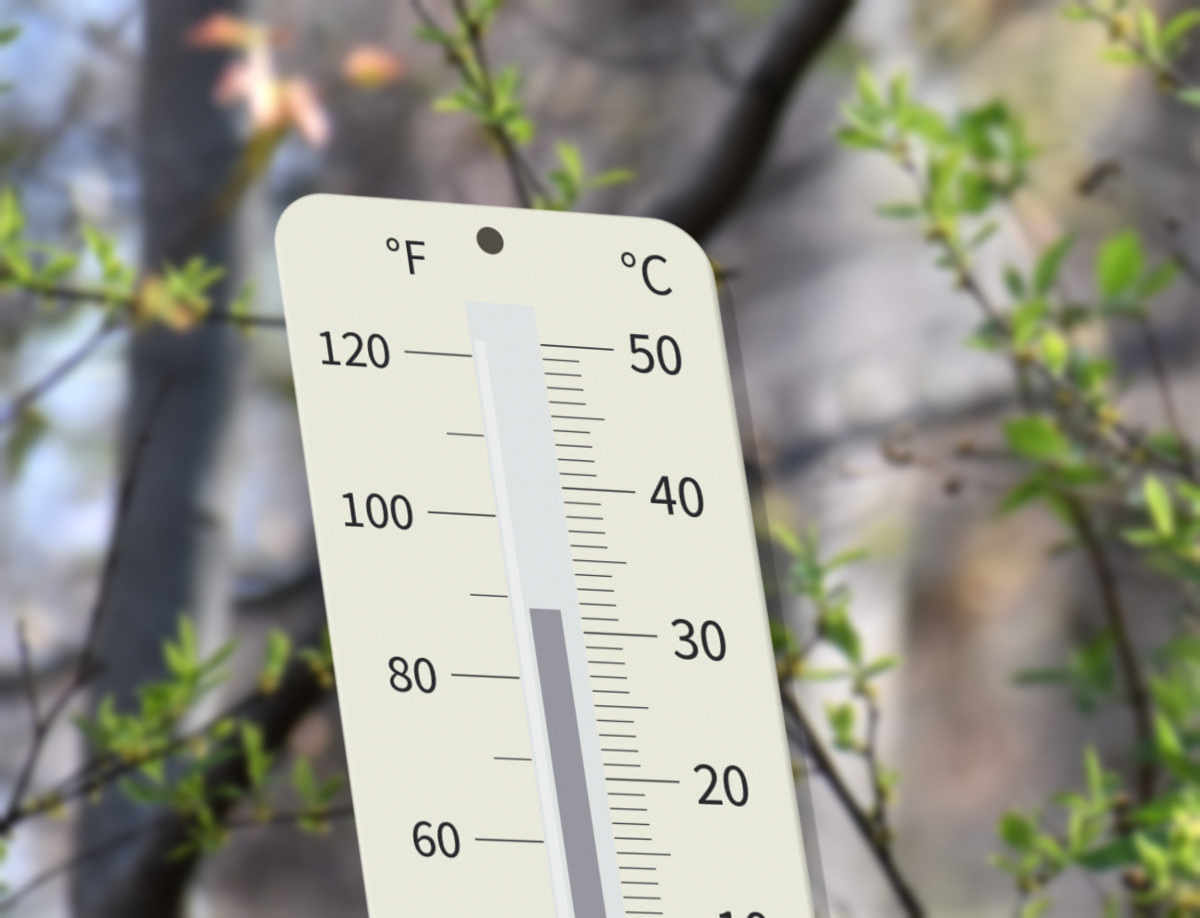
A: 31.5,°C
